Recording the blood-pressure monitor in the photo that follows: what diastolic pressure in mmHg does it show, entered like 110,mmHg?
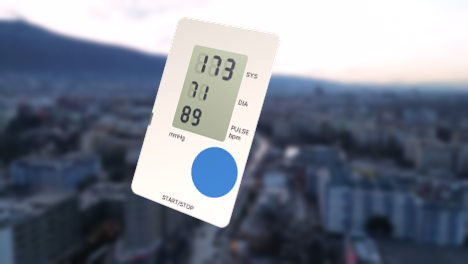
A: 71,mmHg
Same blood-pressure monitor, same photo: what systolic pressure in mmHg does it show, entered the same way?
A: 173,mmHg
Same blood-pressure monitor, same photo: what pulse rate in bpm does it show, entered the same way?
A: 89,bpm
